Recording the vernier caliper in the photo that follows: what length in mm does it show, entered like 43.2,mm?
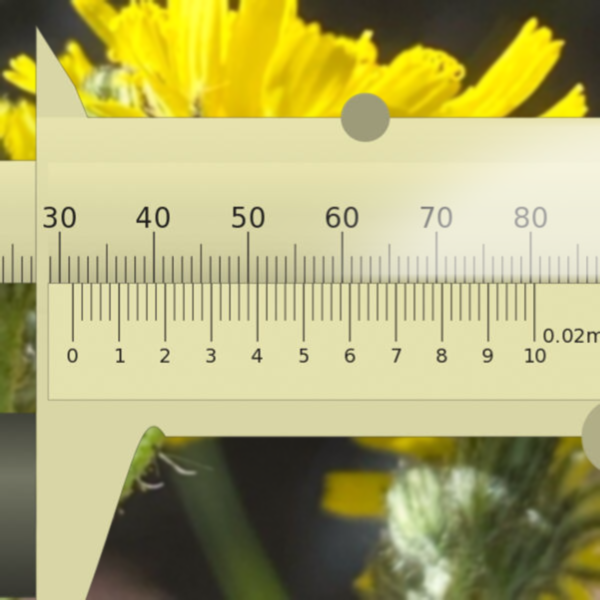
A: 31.4,mm
